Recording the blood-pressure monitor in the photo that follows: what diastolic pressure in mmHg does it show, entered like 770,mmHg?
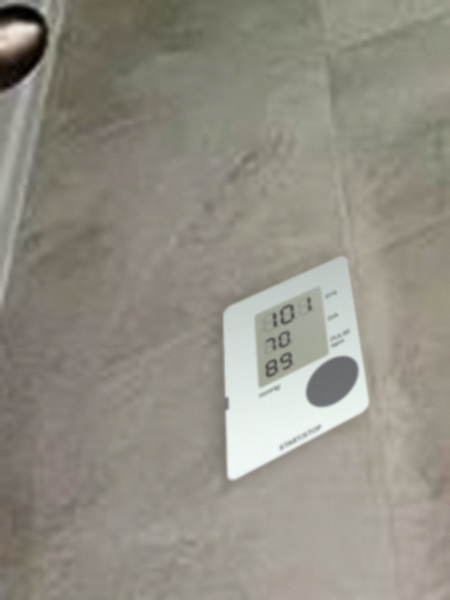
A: 70,mmHg
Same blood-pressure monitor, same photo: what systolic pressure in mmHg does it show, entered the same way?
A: 101,mmHg
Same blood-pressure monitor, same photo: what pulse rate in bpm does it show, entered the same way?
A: 89,bpm
